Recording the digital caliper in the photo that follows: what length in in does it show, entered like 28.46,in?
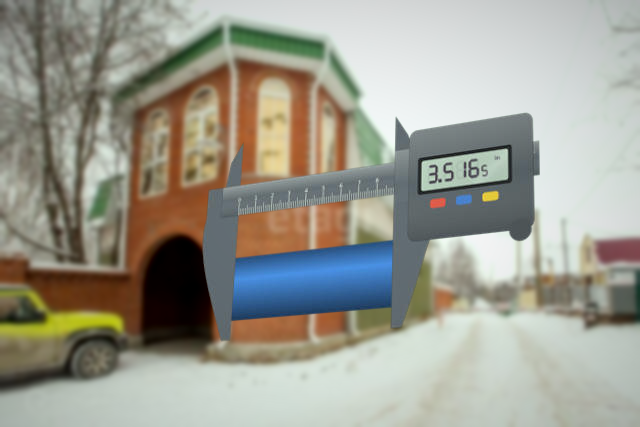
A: 3.5165,in
